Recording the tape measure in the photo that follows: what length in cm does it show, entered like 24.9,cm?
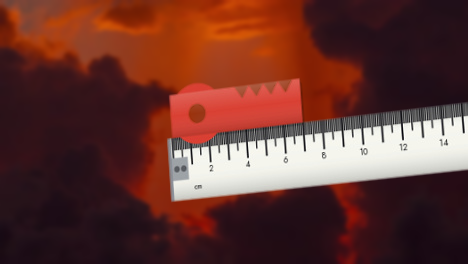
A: 7,cm
